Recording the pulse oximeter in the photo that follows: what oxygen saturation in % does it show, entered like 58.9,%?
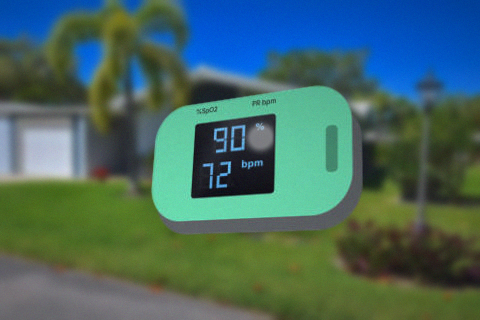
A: 90,%
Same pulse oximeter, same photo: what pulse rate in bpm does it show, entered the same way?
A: 72,bpm
